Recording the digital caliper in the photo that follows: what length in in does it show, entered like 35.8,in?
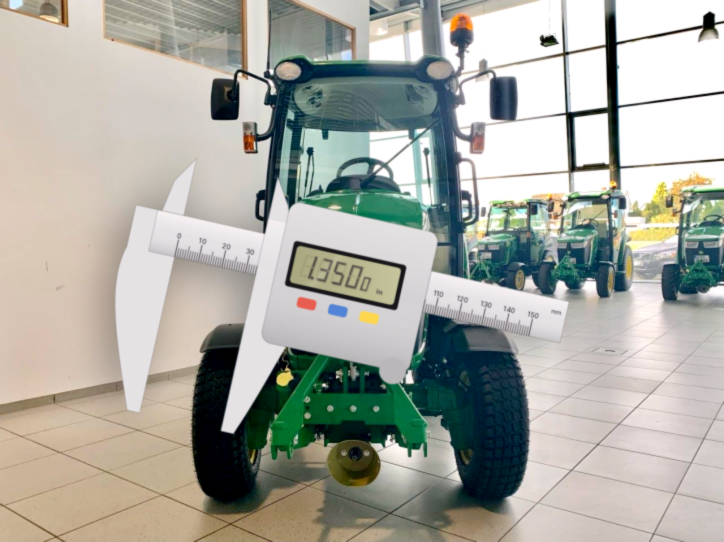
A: 1.3500,in
